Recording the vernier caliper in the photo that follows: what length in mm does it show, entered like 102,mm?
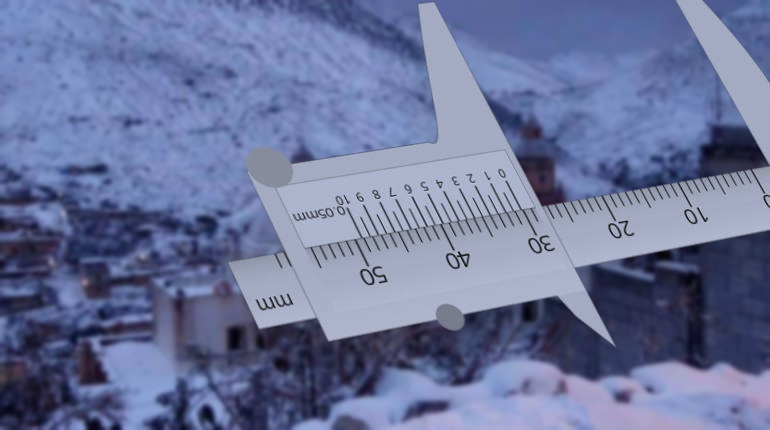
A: 30.2,mm
